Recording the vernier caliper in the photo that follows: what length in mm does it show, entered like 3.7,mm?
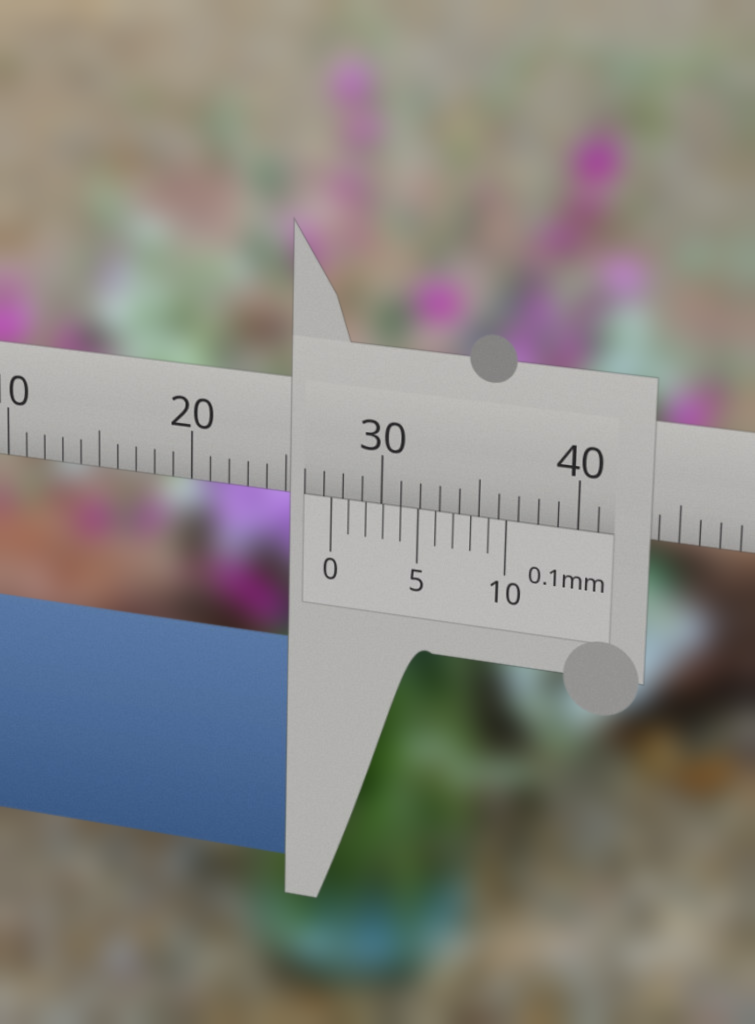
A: 27.4,mm
